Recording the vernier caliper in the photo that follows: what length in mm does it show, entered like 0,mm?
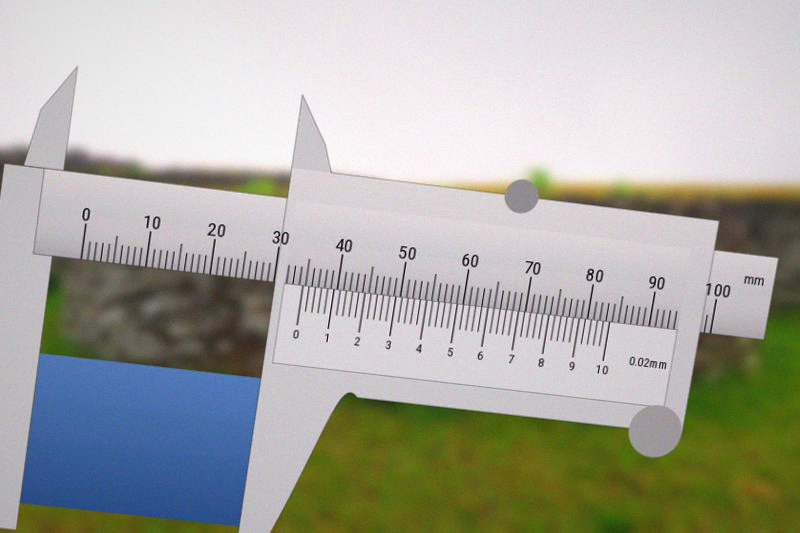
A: 34.6,mm
